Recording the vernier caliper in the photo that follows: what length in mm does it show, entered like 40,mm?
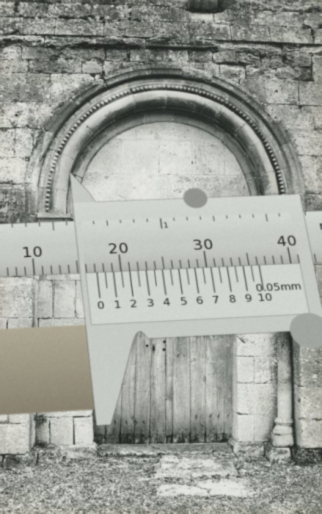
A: 17.2,mm
